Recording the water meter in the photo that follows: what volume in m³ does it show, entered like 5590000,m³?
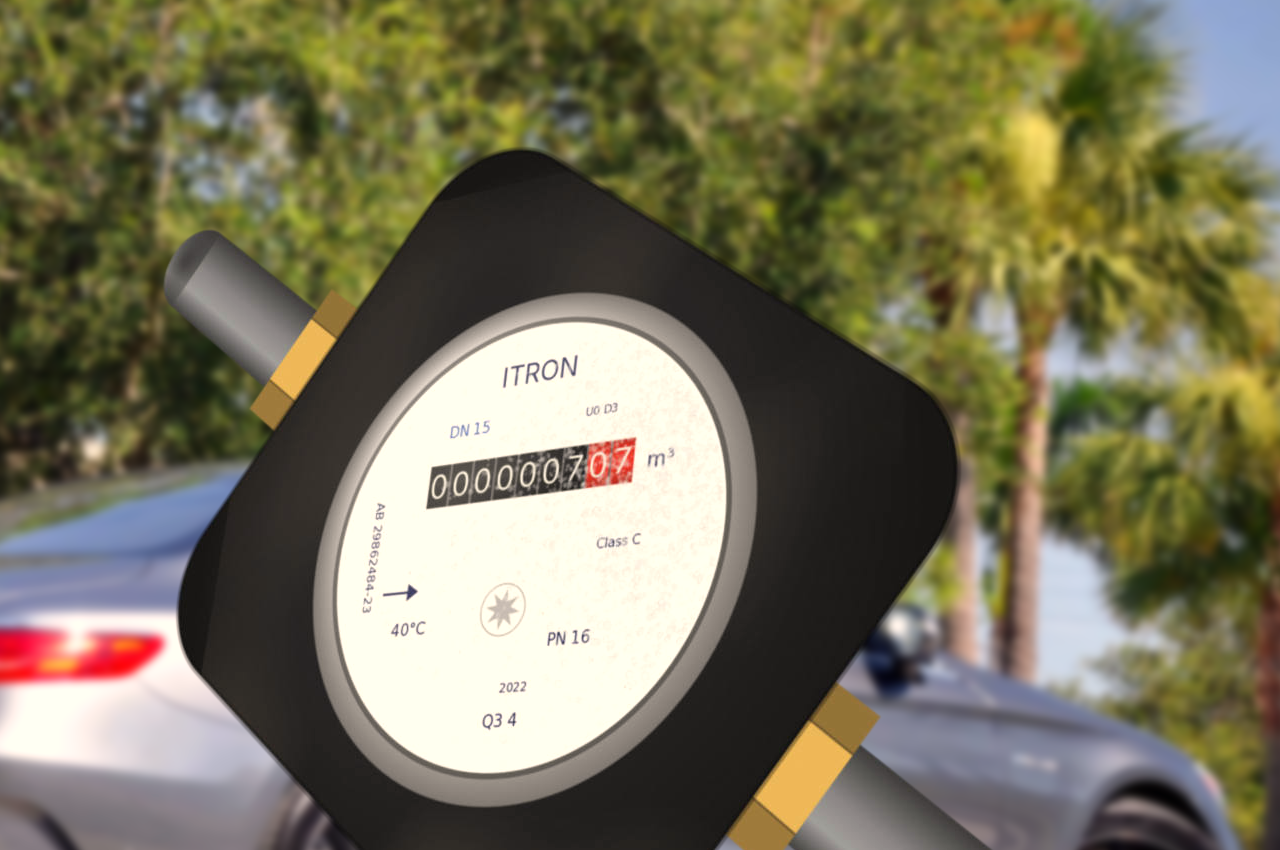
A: 7.07,m³
